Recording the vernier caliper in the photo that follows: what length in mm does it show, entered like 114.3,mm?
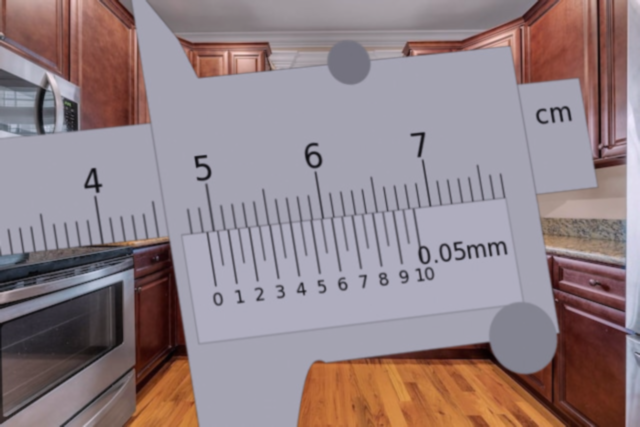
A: 49.4,mm
